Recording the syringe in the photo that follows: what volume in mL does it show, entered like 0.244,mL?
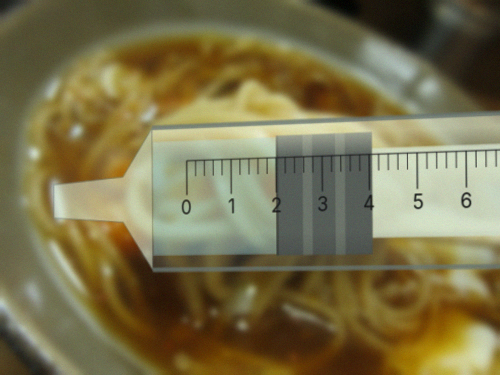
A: 2,mL
